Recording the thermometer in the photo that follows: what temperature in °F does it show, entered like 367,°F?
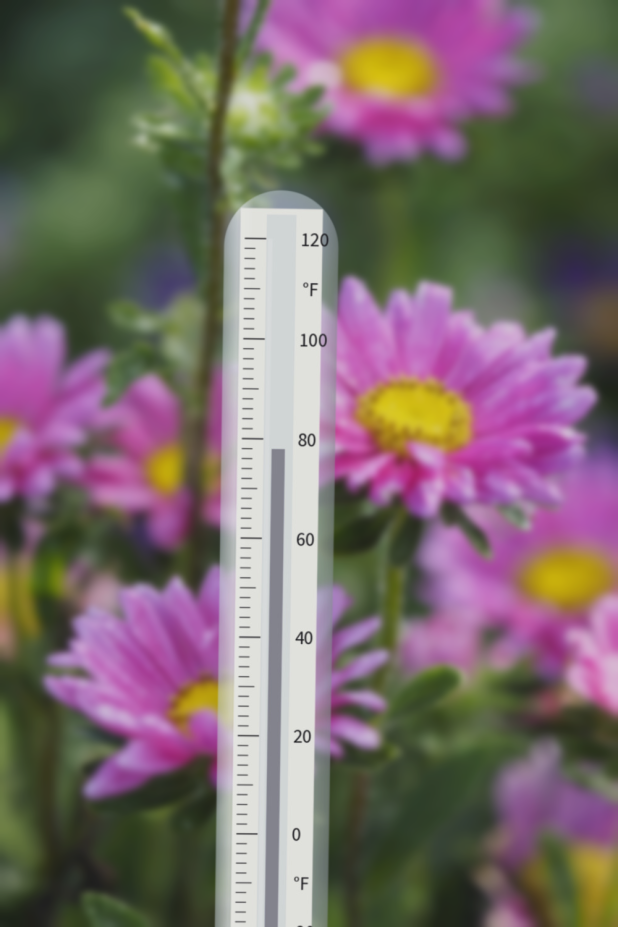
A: 78,°F
